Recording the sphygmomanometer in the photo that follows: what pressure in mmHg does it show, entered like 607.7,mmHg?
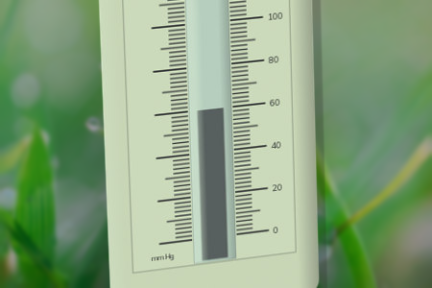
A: 60,mmHg
